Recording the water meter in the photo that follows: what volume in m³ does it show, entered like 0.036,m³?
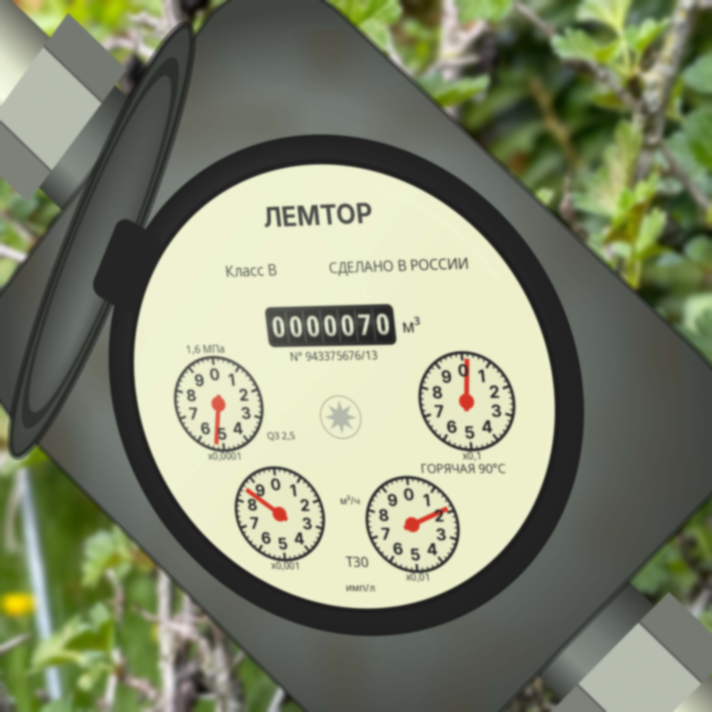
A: 70.0185,m³
